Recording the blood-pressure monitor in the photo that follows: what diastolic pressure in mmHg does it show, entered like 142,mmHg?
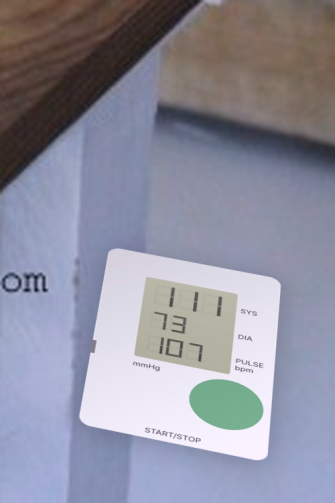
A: 73,mmHg
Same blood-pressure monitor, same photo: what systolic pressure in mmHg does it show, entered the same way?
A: 111,mmHg
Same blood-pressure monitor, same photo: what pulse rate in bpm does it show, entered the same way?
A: 107,bpm
